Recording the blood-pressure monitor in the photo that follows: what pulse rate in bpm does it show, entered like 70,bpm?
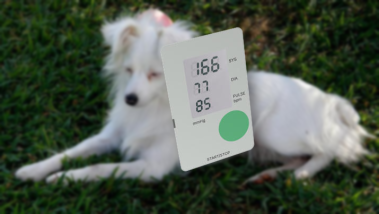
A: 85,bpm
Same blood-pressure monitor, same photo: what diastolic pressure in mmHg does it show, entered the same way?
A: 77,mmHg
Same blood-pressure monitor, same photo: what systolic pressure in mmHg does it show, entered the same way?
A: 166,mmHg
